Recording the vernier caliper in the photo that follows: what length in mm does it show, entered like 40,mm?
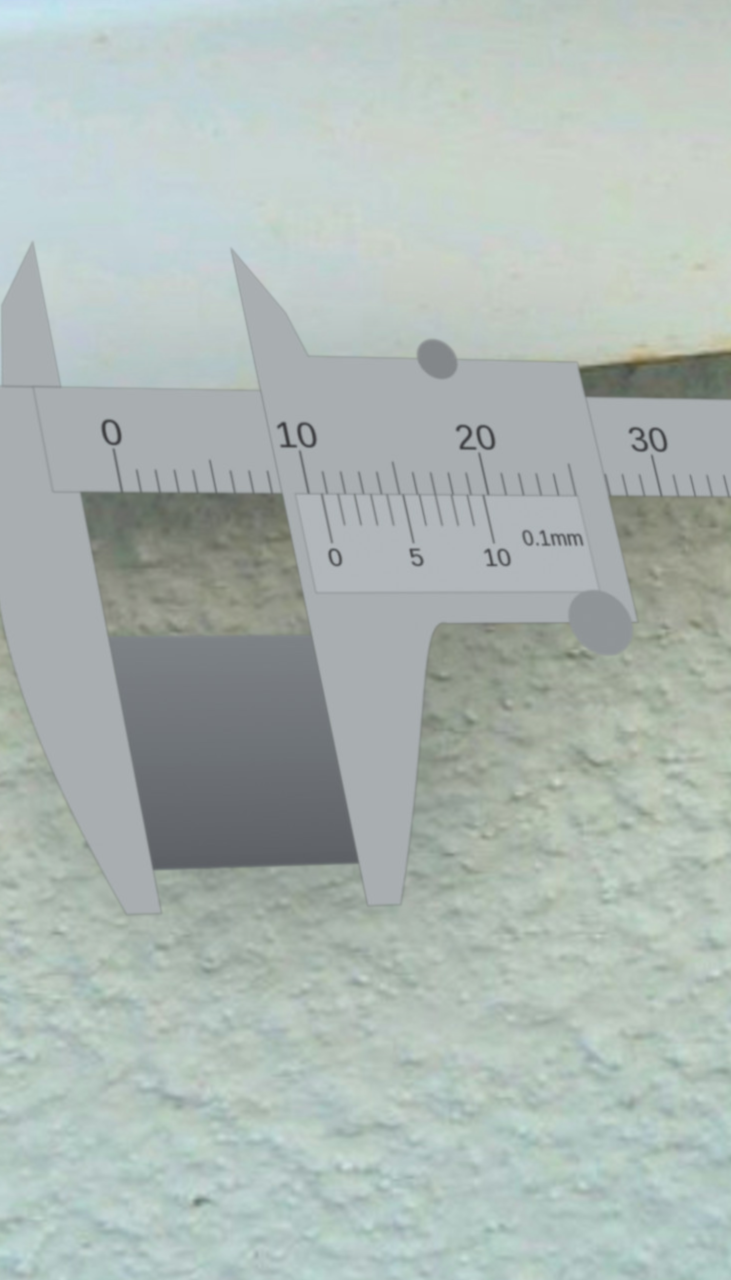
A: 10.7,mm
